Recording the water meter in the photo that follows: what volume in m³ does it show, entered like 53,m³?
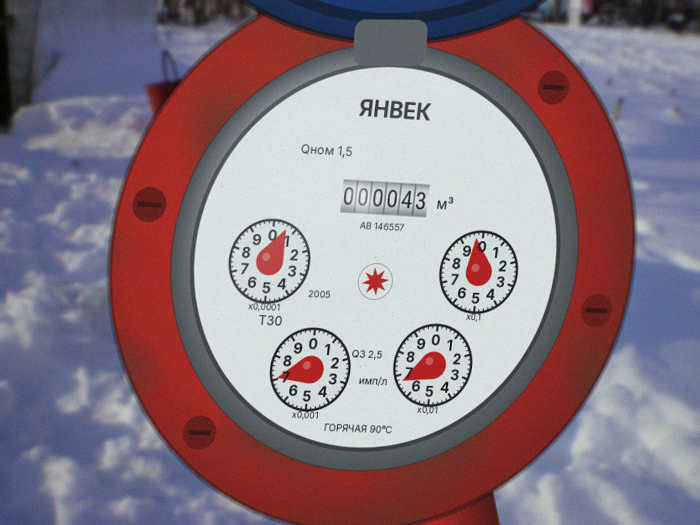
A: 42.9670,m³
